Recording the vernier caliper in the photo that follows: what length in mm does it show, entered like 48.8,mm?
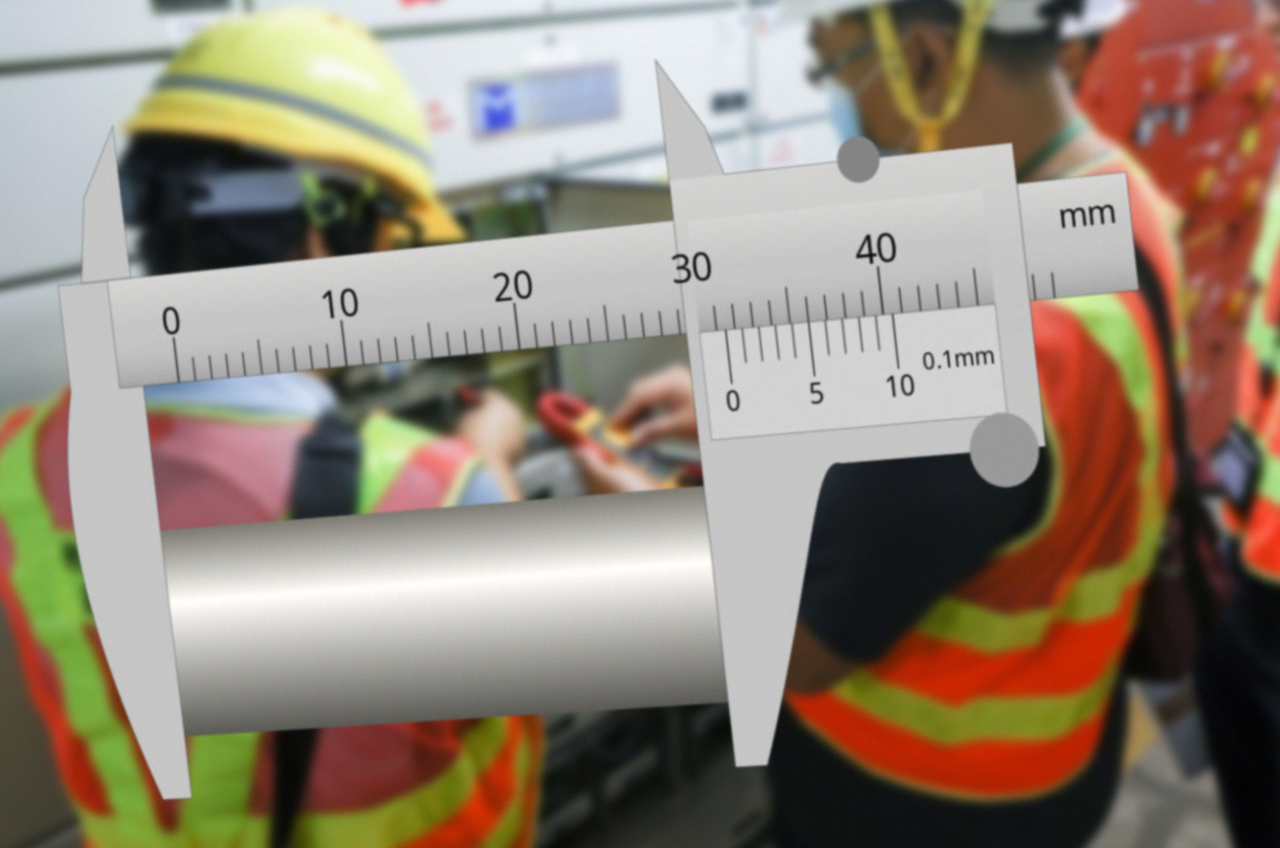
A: 31.5,mm
